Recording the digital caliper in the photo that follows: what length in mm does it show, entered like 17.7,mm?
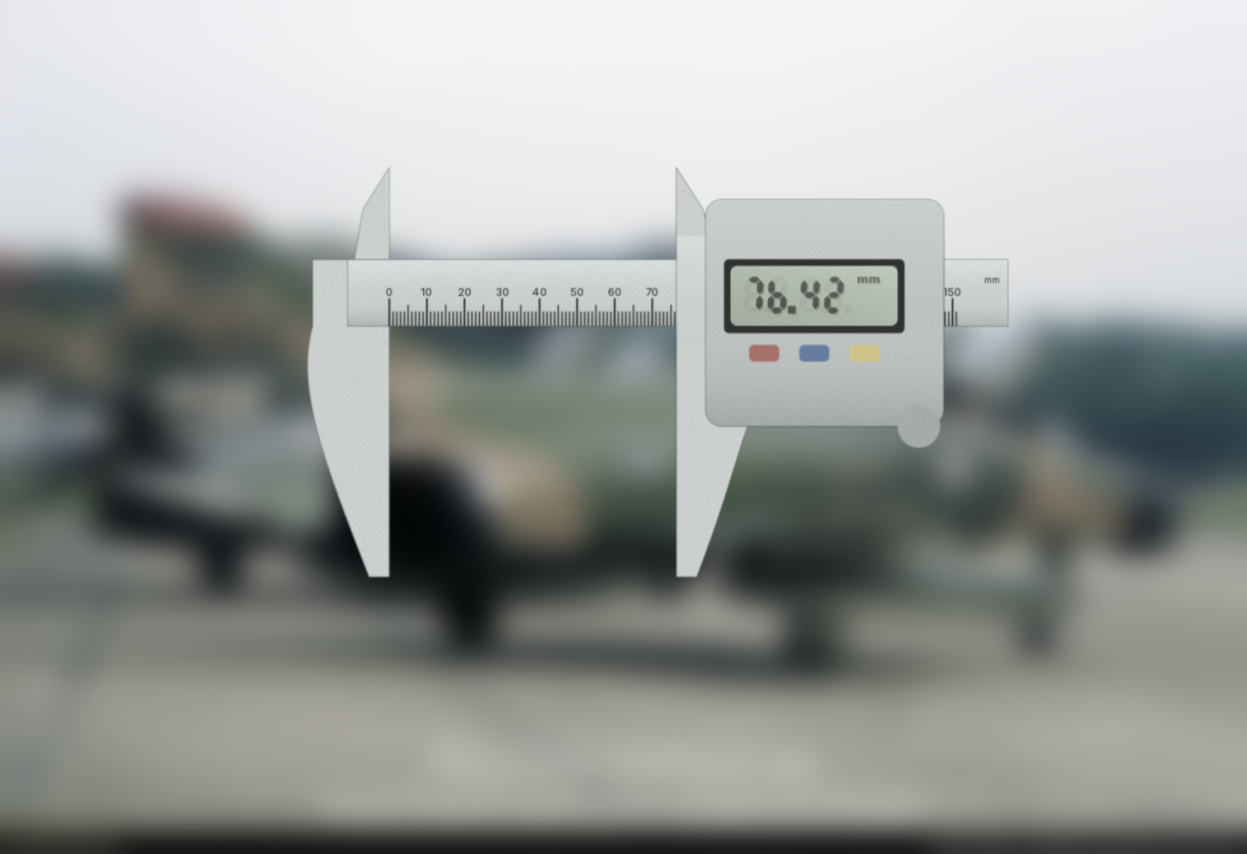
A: 76.42,mm
